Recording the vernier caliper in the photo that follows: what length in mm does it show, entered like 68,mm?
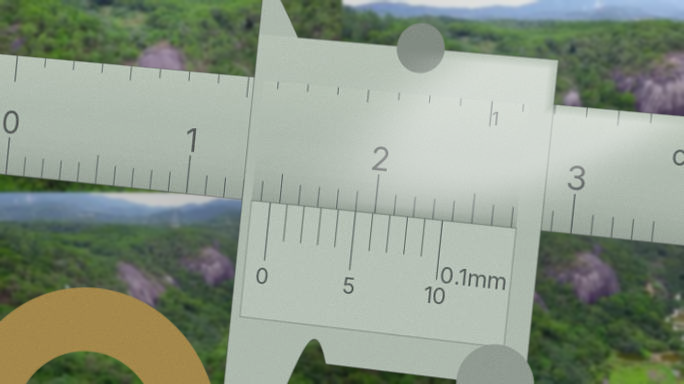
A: 14.5,mm
